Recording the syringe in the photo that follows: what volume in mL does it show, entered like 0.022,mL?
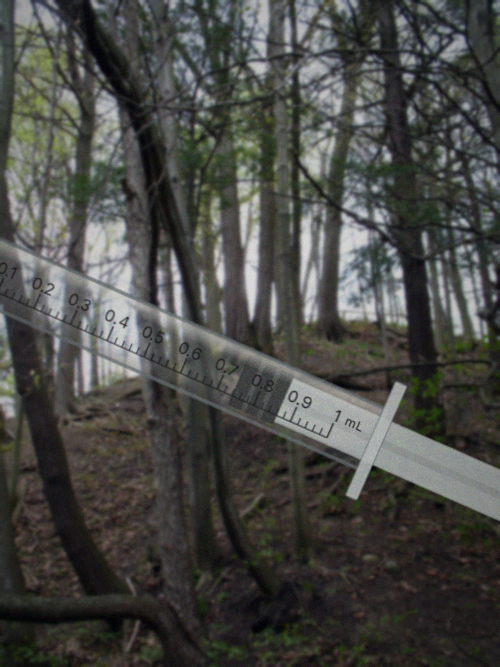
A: 0.74,mL
